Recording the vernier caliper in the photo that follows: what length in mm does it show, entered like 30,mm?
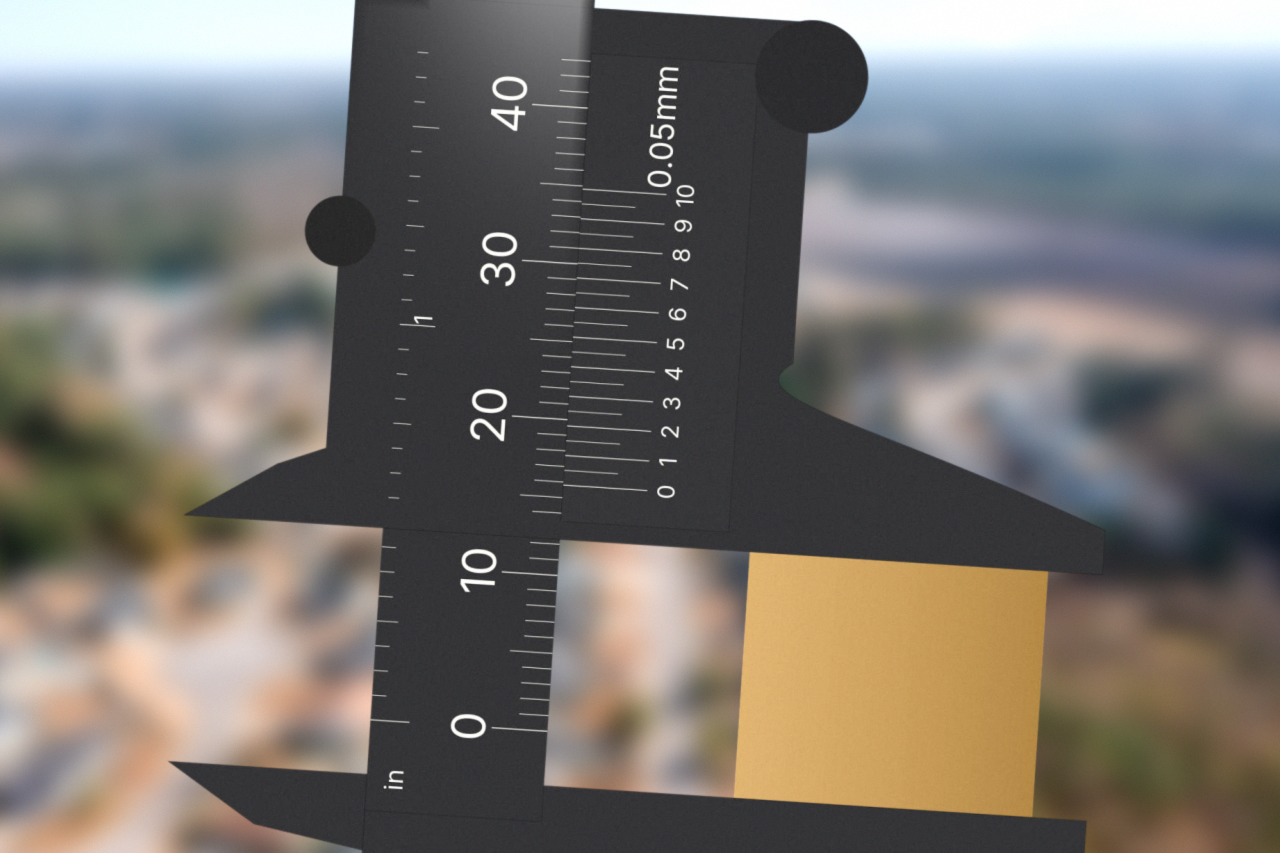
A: 15.8,mm
